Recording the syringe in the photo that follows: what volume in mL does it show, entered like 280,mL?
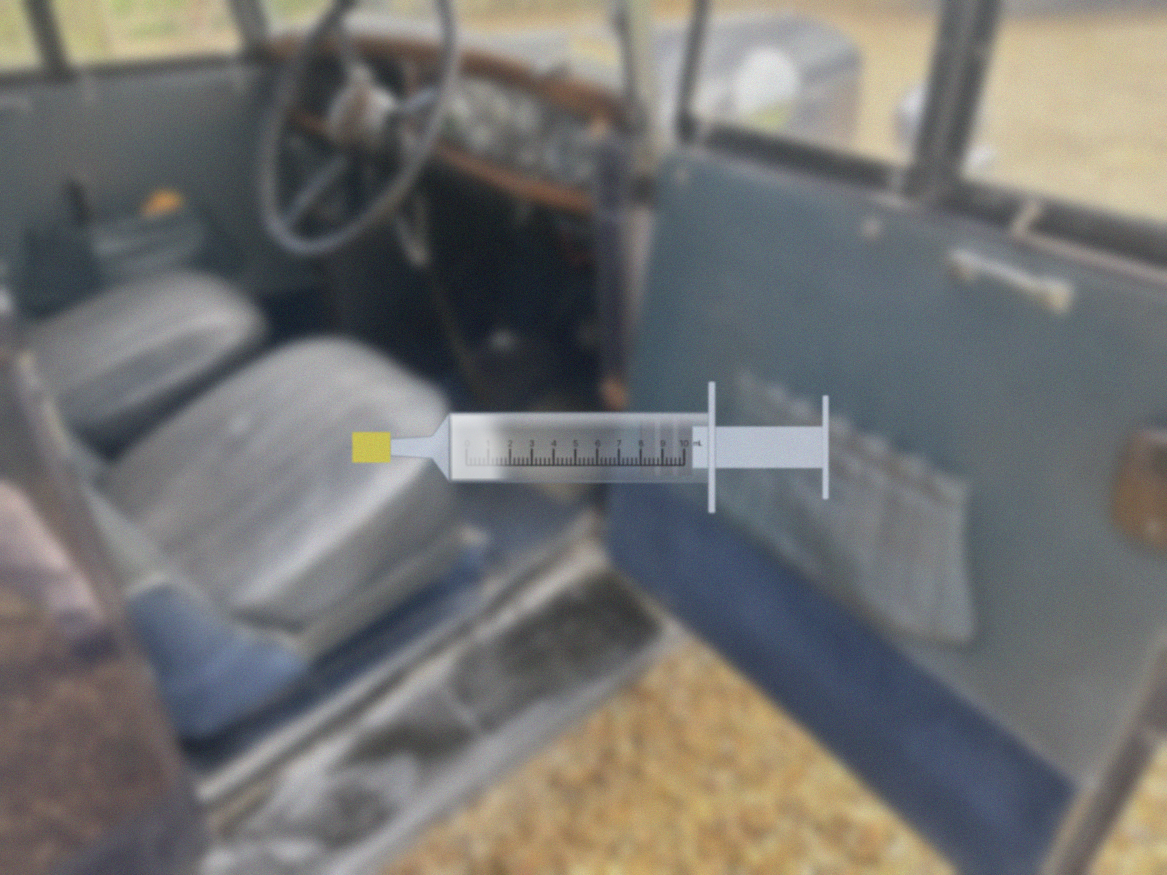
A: 8,mL
